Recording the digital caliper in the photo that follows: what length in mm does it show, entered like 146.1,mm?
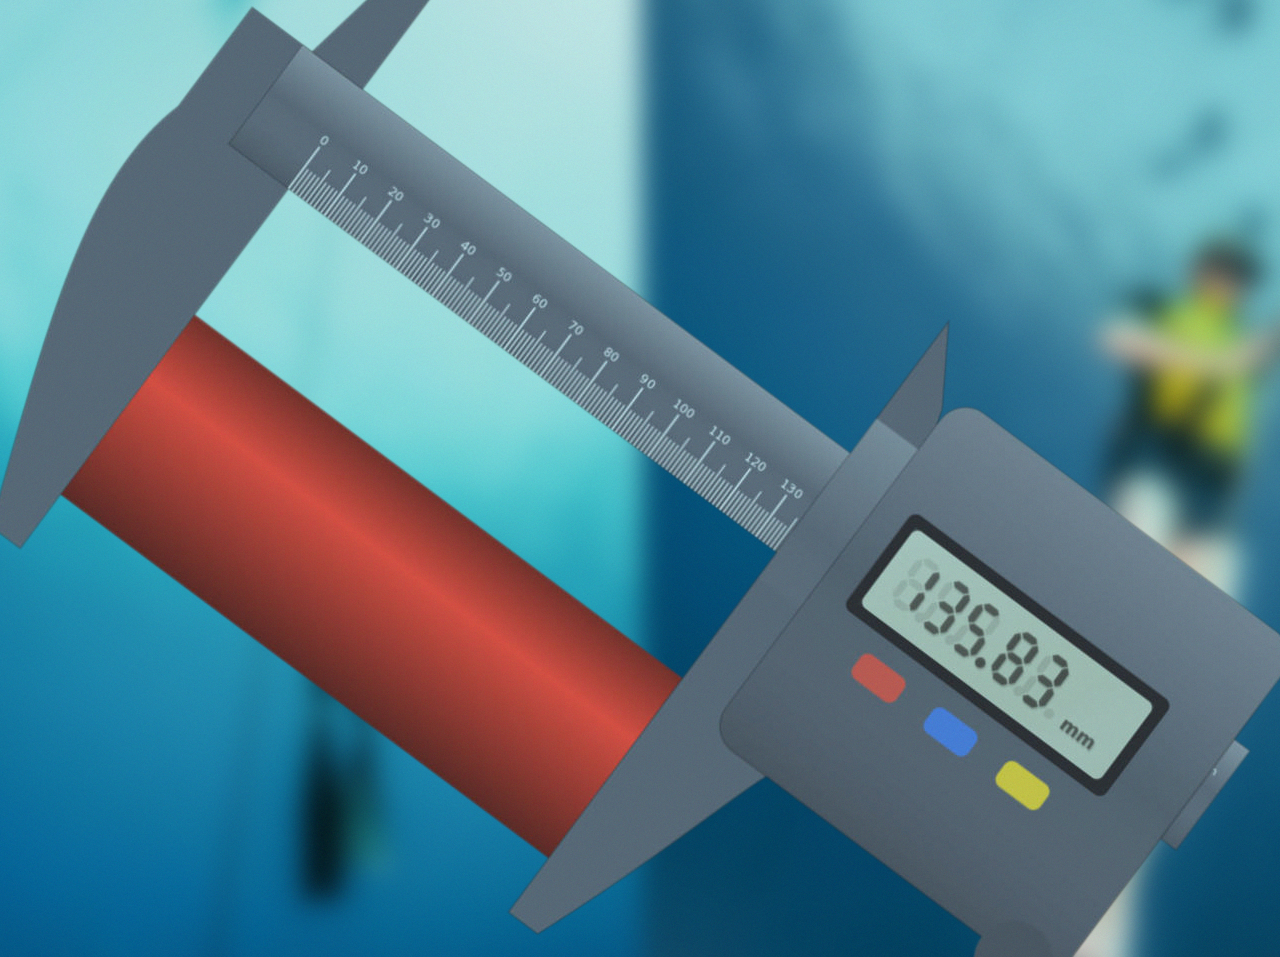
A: 135.83,mm
